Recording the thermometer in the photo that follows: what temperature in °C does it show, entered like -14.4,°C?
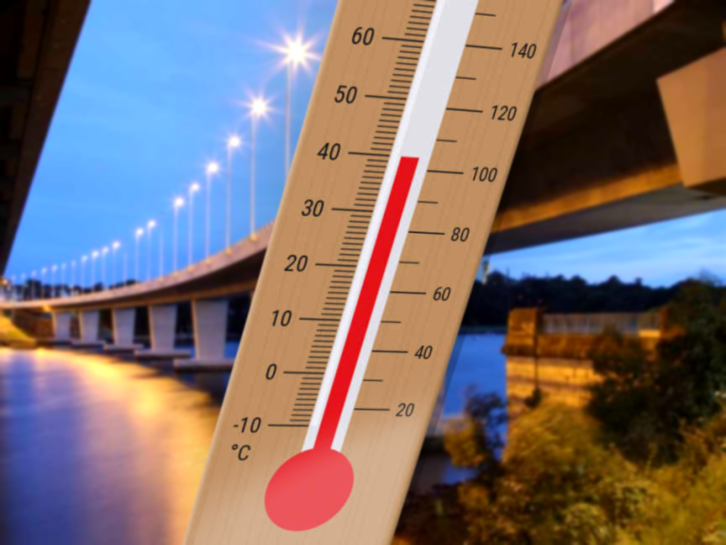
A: 40,°C
